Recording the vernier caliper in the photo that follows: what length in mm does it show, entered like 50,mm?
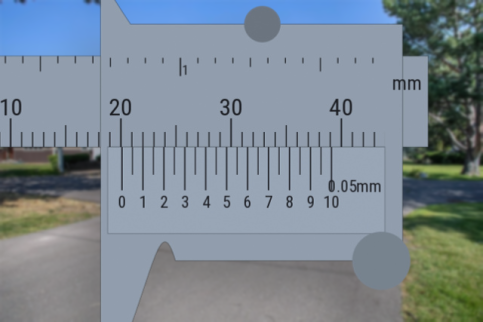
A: 20.1,mm
